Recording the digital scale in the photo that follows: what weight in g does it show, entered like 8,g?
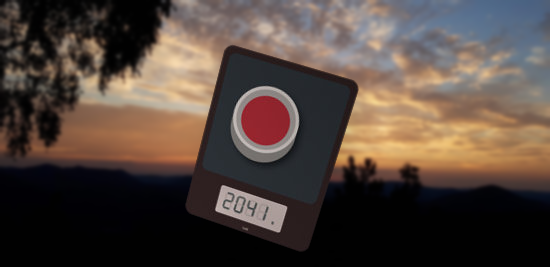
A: 2041,g
